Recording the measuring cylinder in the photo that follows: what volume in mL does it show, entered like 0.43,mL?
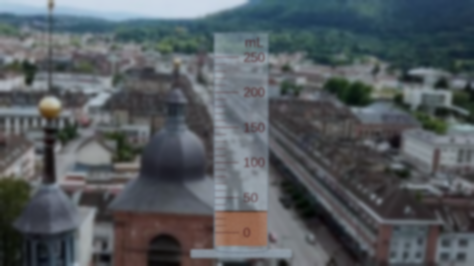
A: 30,mL
